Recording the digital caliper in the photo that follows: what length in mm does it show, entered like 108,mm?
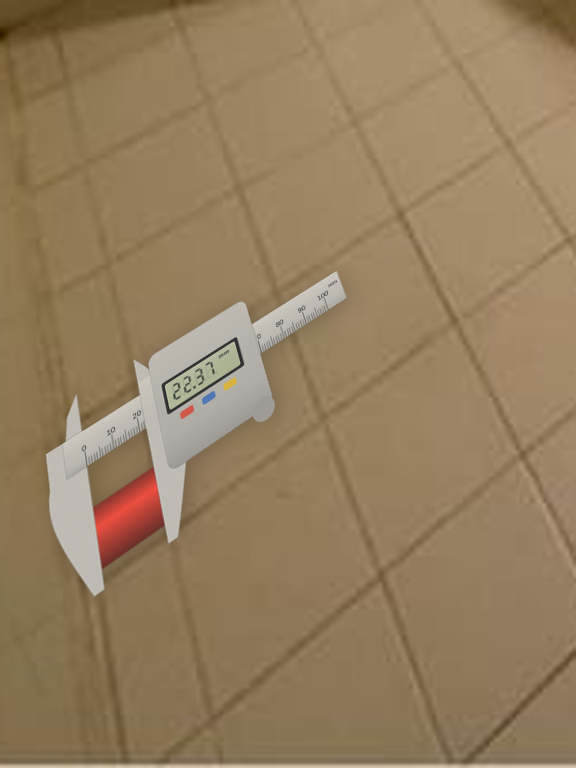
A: 22.37,mm
